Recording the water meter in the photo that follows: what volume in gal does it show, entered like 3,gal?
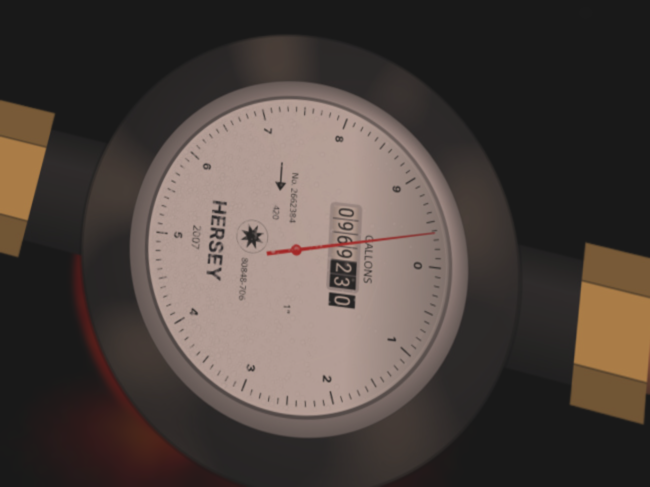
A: 969229.6,gal
